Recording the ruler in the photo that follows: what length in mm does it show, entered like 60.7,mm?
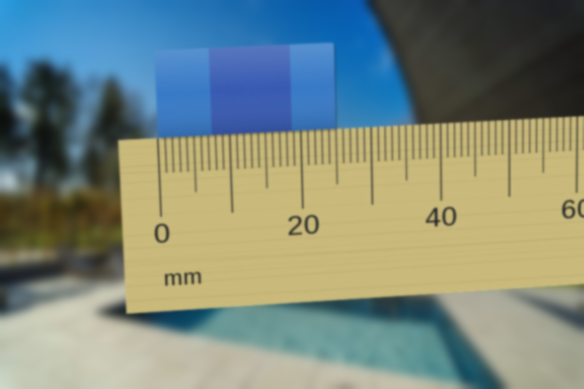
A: 25,mm
